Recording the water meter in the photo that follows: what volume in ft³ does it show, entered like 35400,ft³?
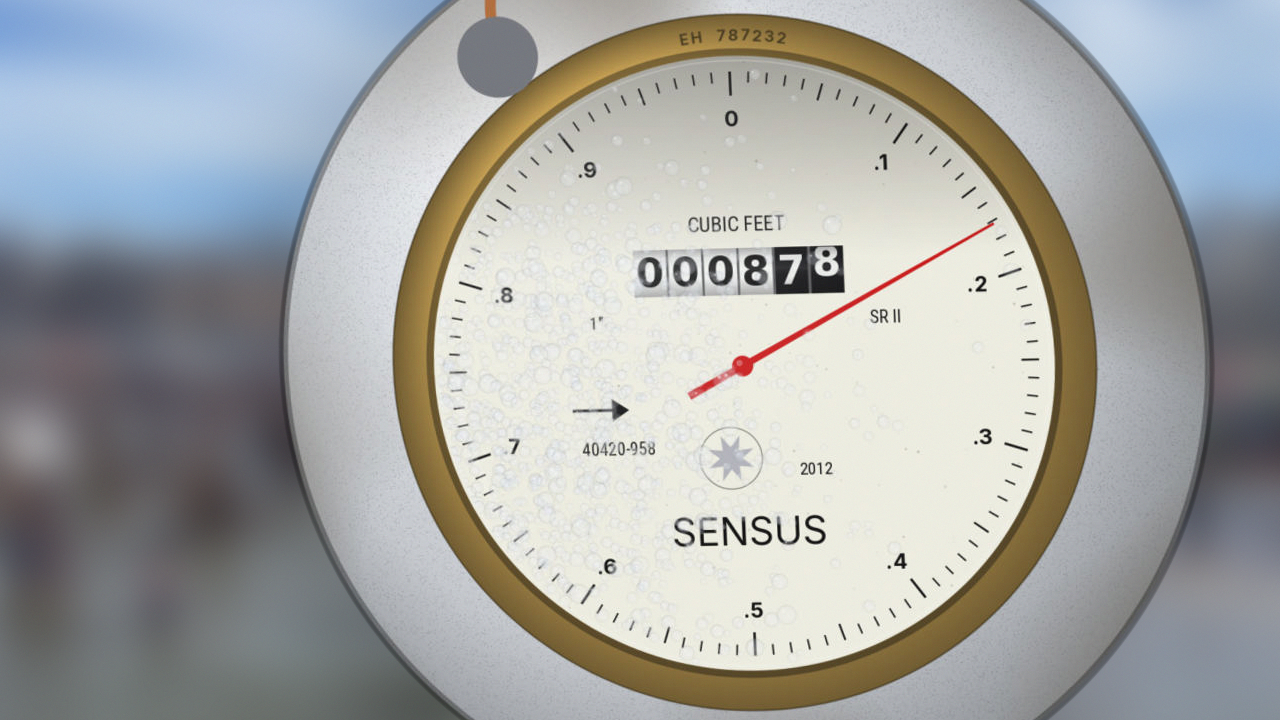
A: 878.17,ft³
